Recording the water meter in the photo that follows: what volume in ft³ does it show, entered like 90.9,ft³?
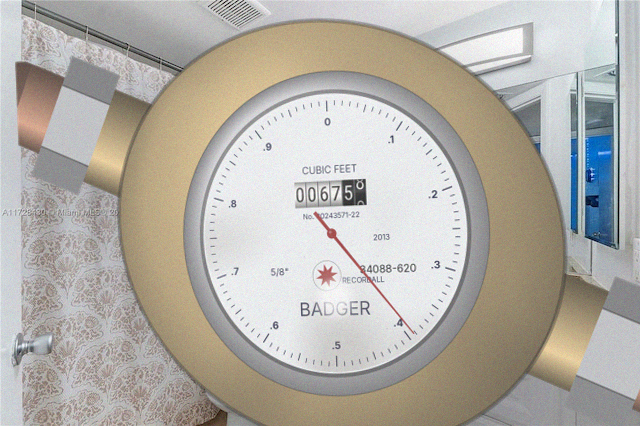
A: 6758.39,ft³
